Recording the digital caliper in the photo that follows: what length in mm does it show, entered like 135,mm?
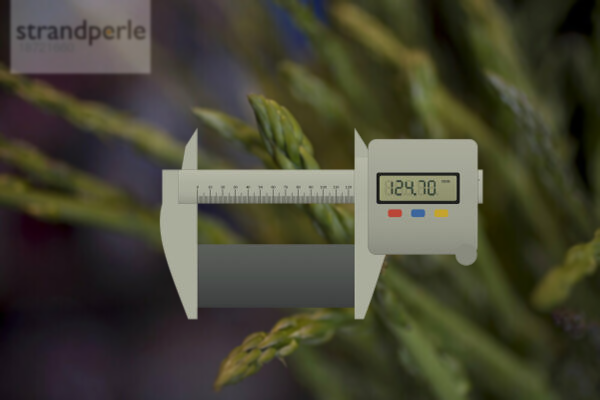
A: 124.70,mm
